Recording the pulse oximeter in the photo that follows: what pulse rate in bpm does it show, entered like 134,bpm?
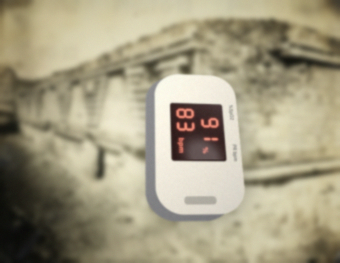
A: 83,bpm
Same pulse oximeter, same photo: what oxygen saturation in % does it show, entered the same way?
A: 91,%
